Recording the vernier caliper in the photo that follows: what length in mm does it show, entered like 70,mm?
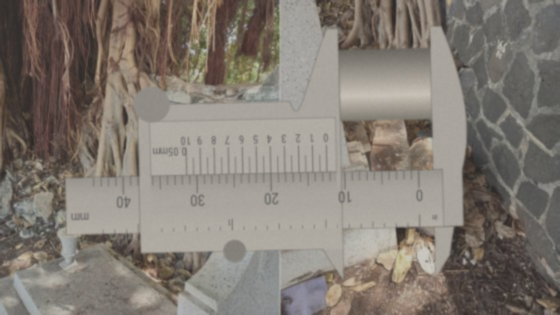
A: 12.4,mm
